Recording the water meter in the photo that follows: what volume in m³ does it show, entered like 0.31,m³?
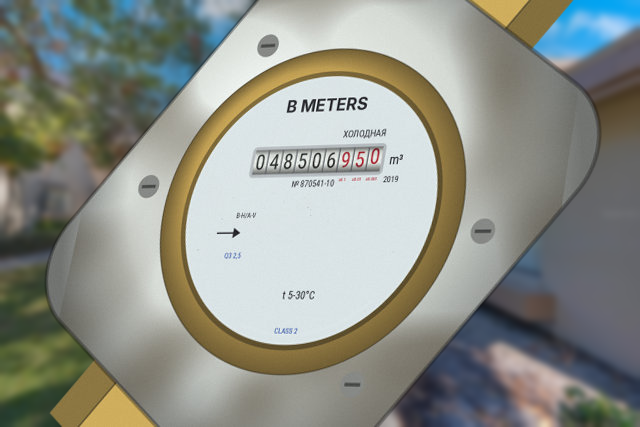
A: 48506.950,m³
